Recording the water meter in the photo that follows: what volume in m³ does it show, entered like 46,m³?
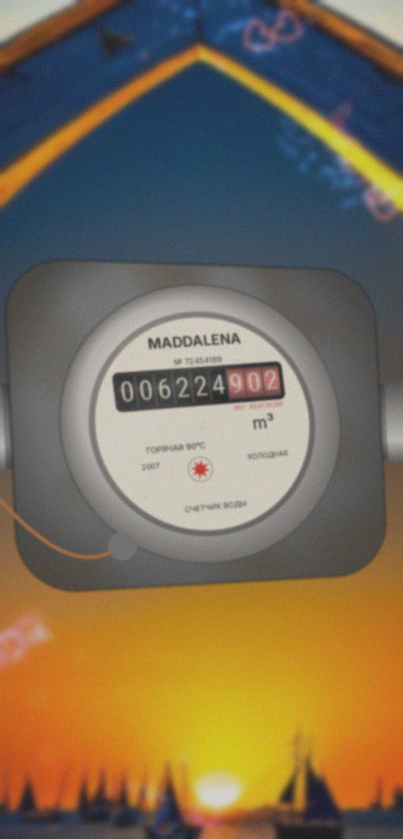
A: 6224.902,m³
